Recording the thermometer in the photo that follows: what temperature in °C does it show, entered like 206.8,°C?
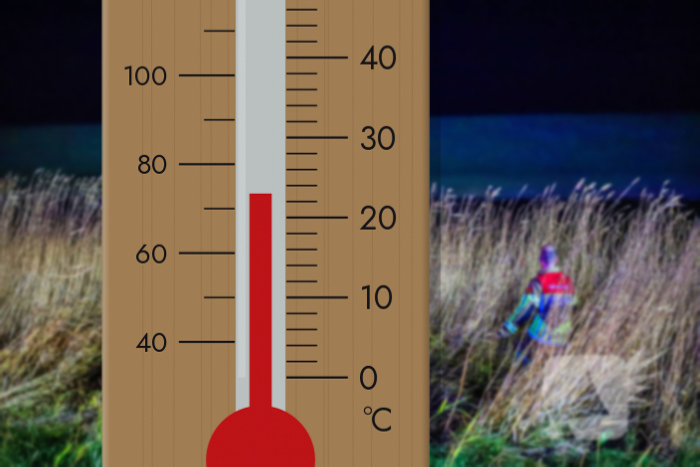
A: 23,°C
